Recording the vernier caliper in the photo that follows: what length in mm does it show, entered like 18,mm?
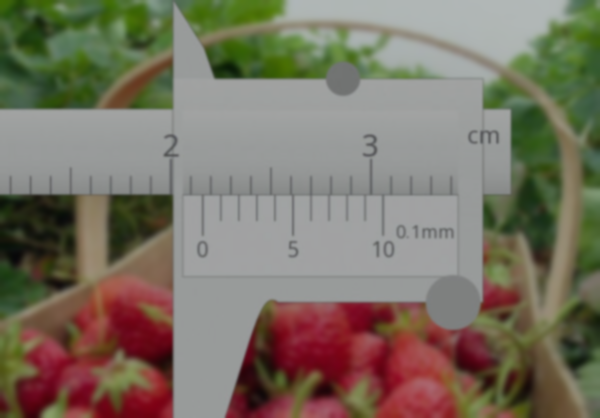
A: 21.6,mm
